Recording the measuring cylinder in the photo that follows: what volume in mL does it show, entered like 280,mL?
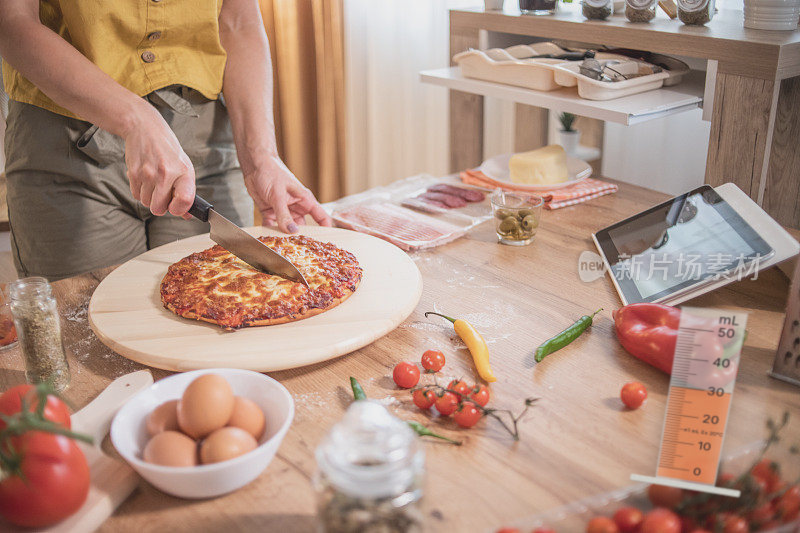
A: 30,mL
